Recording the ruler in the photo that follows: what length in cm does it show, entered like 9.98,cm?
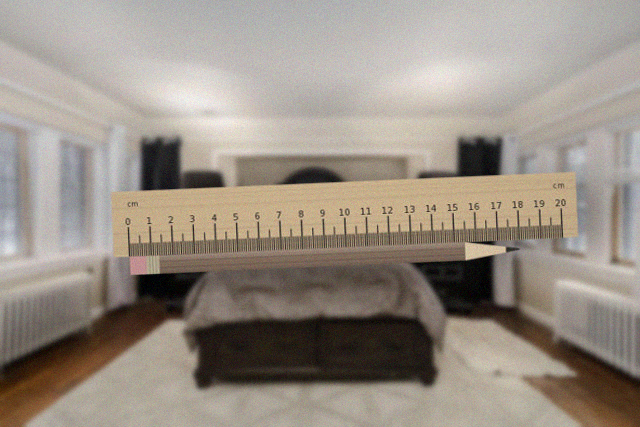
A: 18,cm
